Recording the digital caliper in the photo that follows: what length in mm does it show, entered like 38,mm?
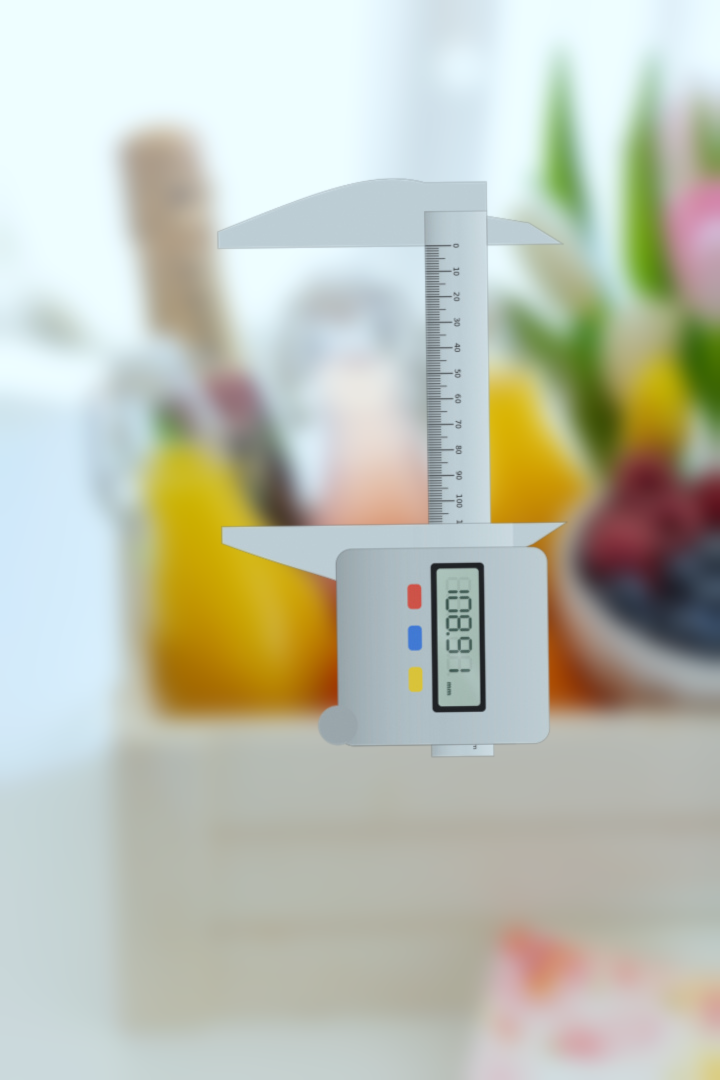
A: 108.91,mm
